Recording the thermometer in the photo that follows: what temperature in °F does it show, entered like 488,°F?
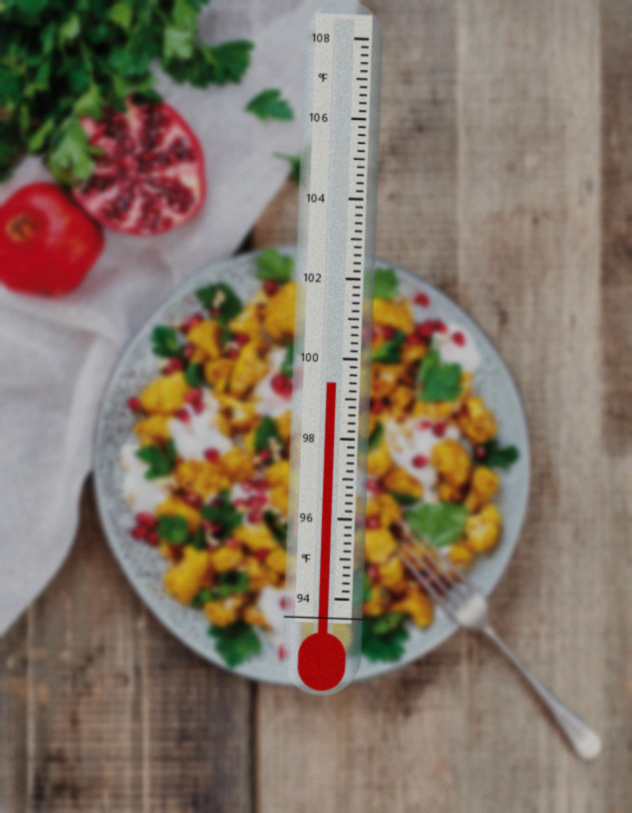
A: 99.4,°F
